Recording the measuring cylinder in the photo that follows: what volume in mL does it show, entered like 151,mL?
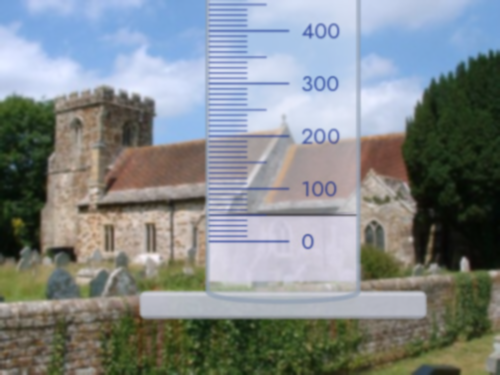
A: 50,mL
